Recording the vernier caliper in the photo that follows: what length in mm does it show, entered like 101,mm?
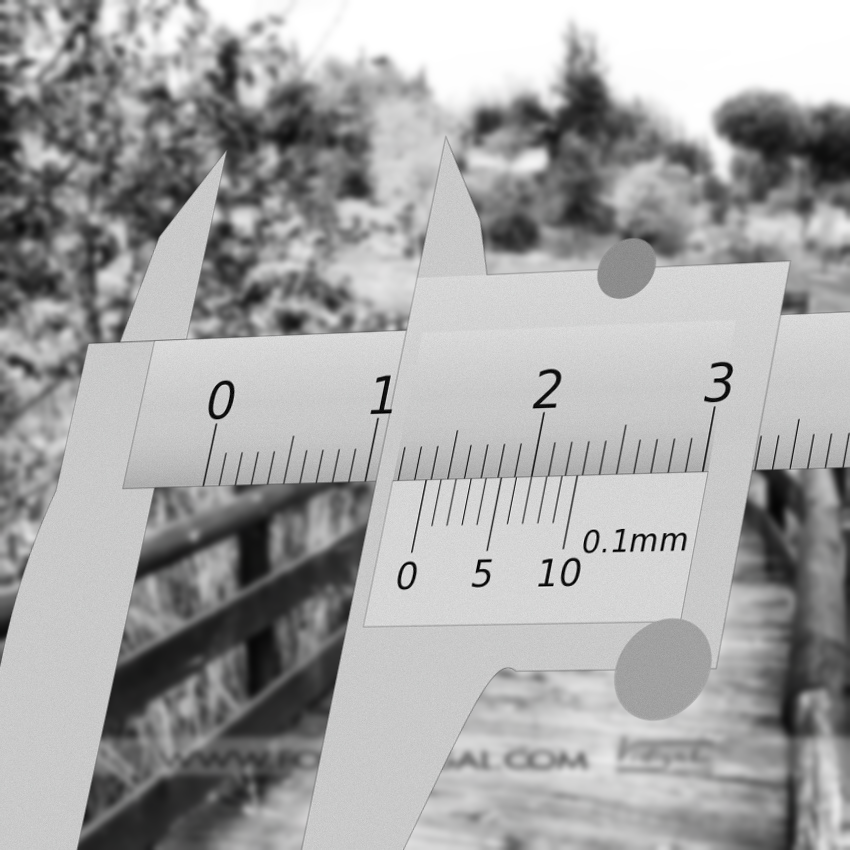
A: 13.7,mm
